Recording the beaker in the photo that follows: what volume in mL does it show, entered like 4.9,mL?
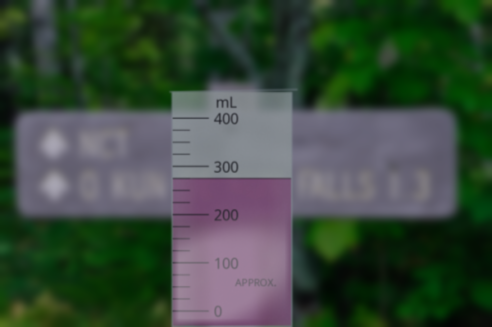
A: 275,mL
